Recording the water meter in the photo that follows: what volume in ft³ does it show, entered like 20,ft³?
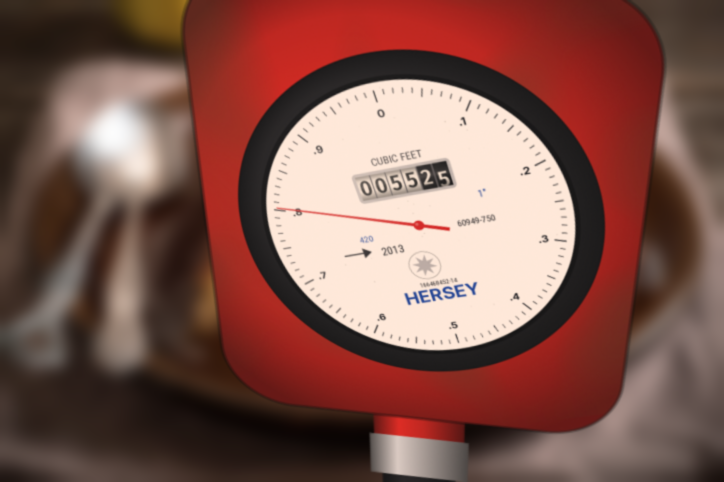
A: 5524.80,ft³
